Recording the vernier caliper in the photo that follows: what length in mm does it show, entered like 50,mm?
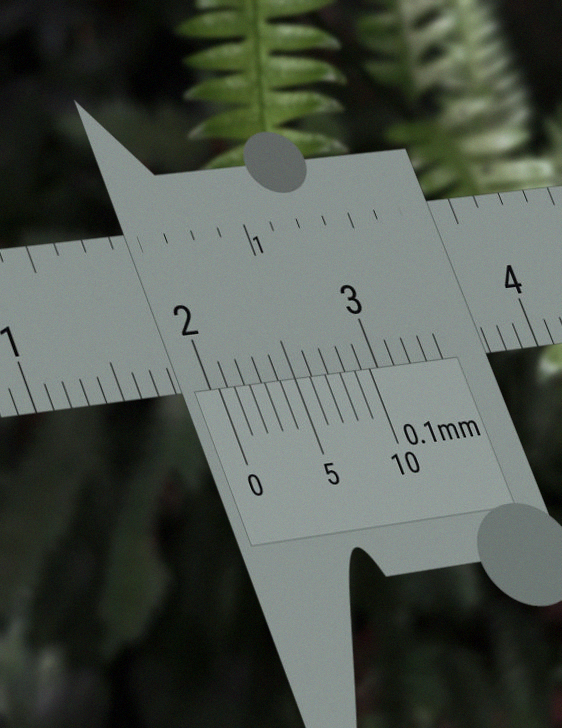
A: 20.5,mm
